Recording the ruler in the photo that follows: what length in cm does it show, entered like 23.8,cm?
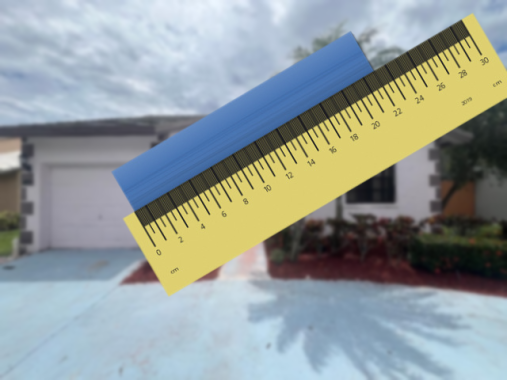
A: 22,cm
